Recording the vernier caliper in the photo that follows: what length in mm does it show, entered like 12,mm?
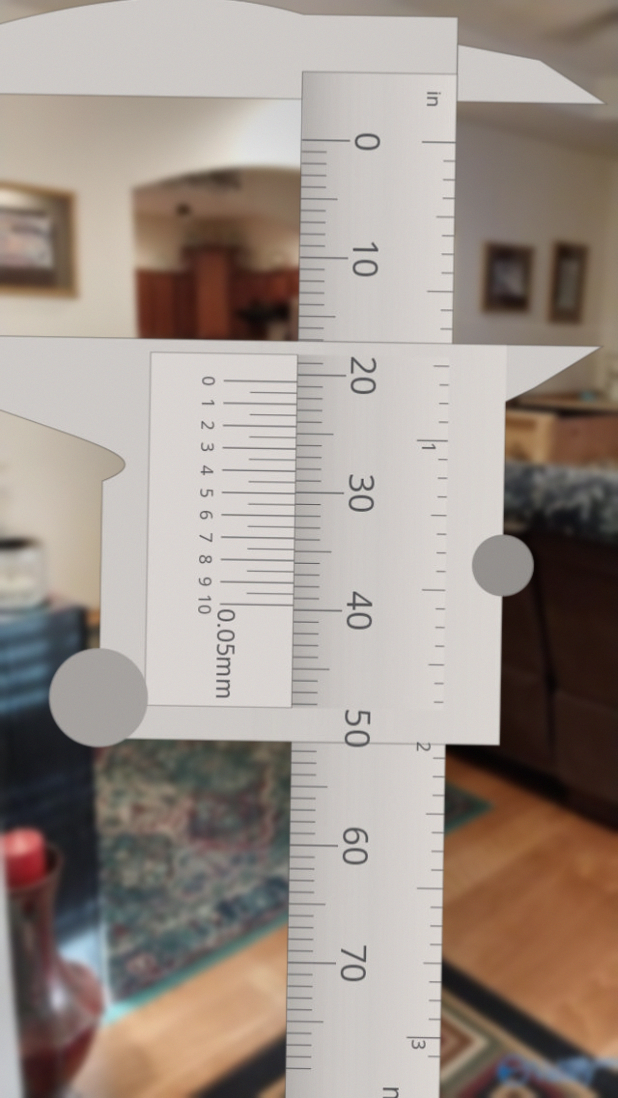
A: 20.6,mm
